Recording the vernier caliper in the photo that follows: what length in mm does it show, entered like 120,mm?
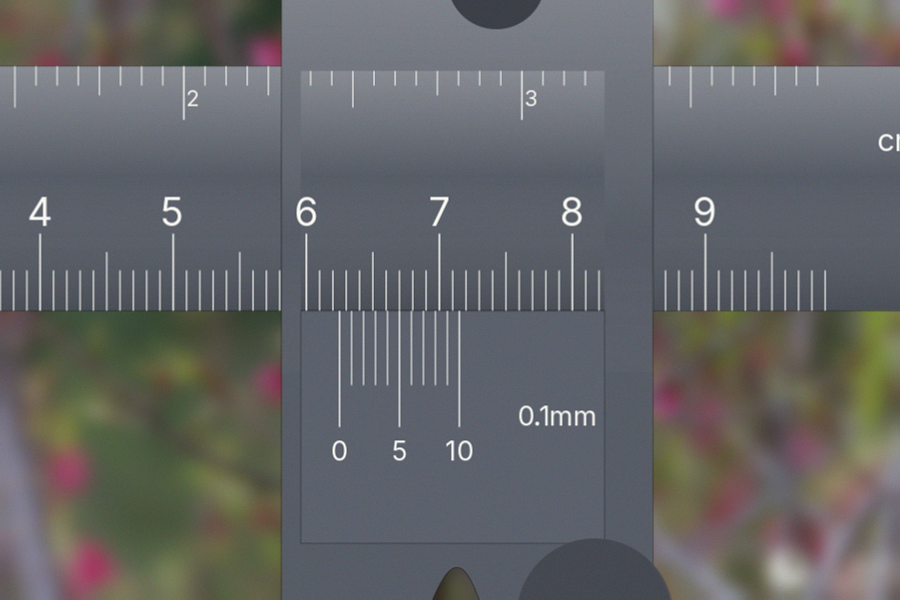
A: 62.5,mm
